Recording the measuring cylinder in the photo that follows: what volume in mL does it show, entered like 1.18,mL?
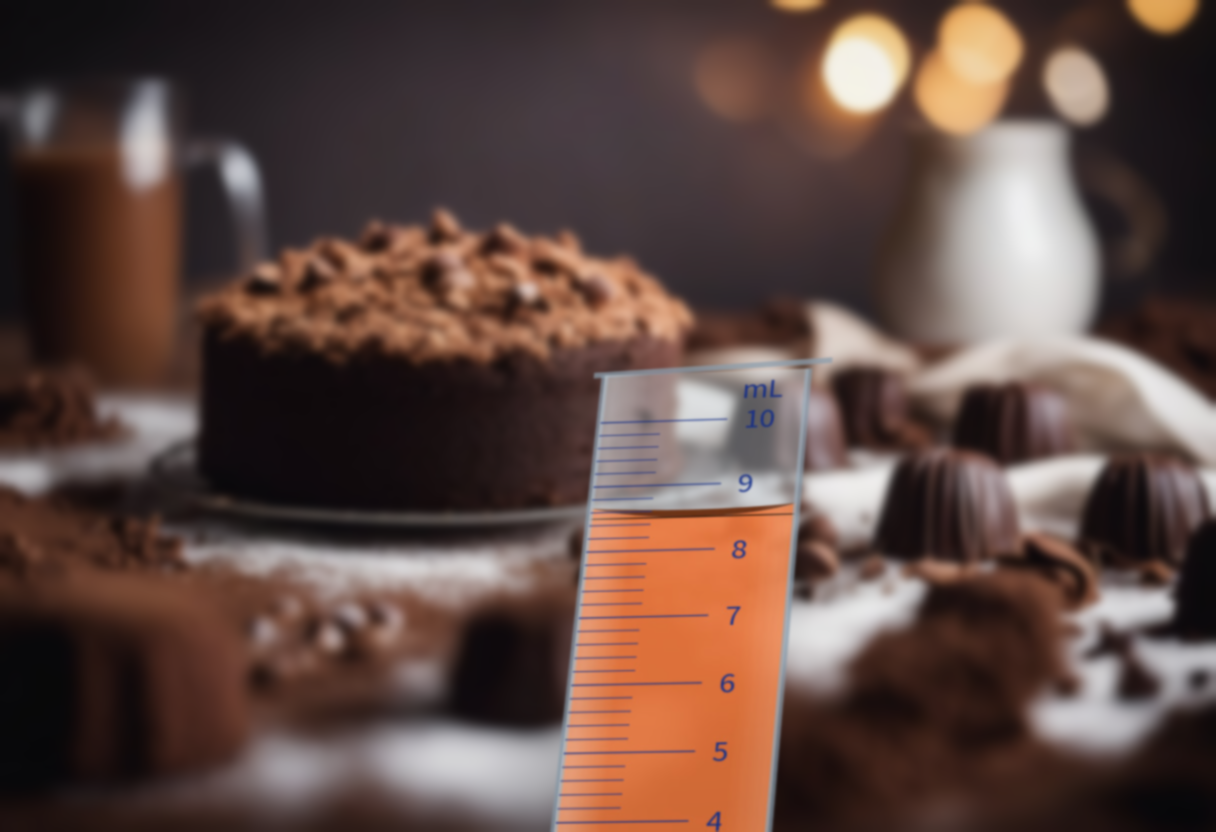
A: 8.5,mL
